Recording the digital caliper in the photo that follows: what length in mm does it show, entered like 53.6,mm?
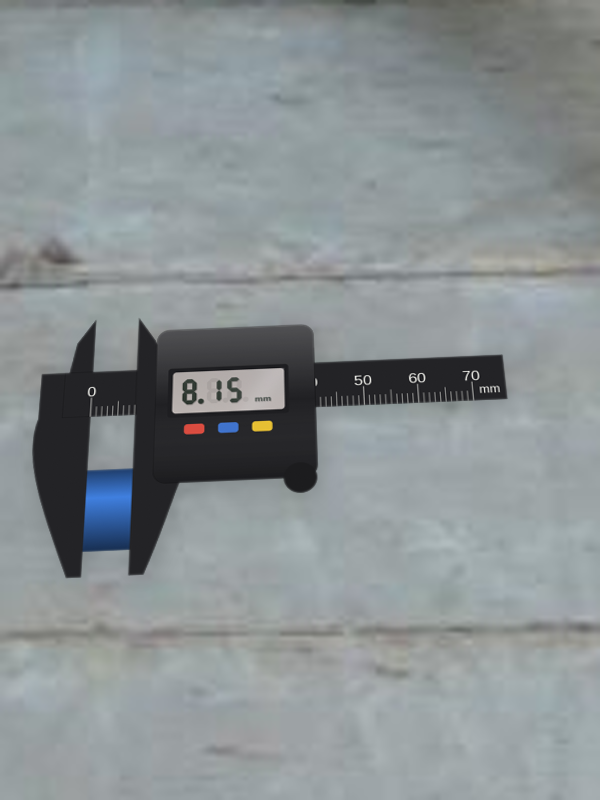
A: 8.15,mm
